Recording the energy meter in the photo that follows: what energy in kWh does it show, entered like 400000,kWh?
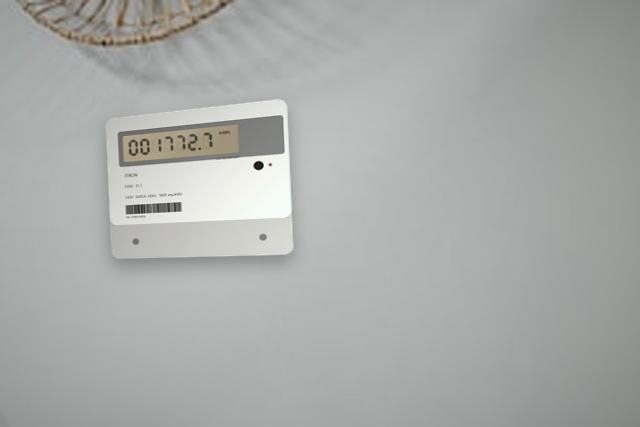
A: 1772.7,kWh
